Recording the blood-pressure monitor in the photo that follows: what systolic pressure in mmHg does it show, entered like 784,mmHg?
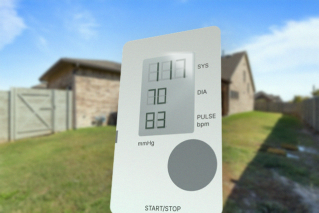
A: 117,mmHg
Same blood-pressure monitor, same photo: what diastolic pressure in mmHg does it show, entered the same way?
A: 70,mmHg
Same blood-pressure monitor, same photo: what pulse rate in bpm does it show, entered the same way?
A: 83,bpm
